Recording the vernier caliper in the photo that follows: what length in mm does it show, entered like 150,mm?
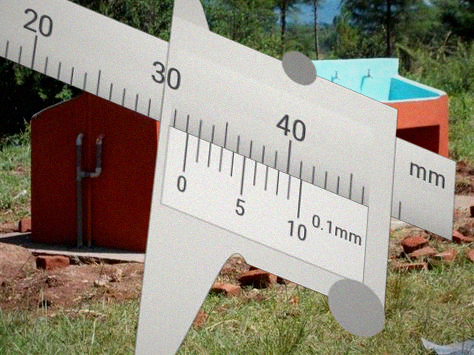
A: 32.1,mm
